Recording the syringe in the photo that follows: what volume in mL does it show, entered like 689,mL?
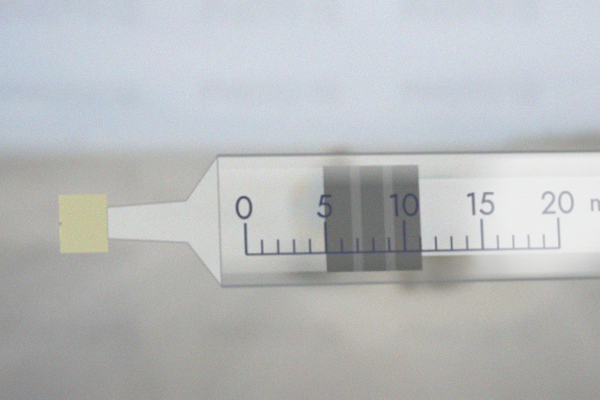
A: 5,mL
